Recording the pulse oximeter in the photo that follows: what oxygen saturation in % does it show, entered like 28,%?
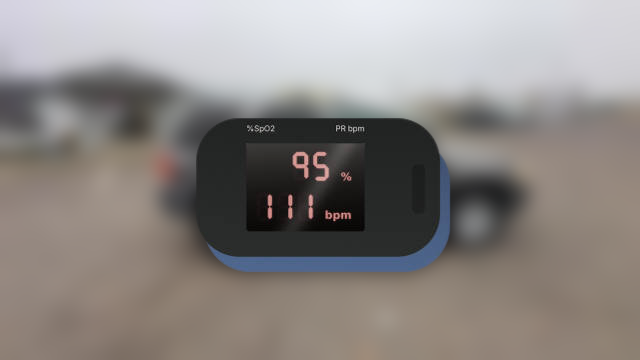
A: 95,%
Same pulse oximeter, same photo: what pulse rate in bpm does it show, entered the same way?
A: 111,bpm
